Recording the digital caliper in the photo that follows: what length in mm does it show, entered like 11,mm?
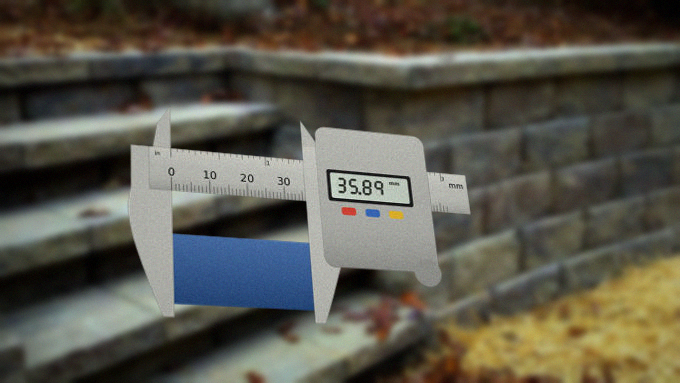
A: 35.89,mm
